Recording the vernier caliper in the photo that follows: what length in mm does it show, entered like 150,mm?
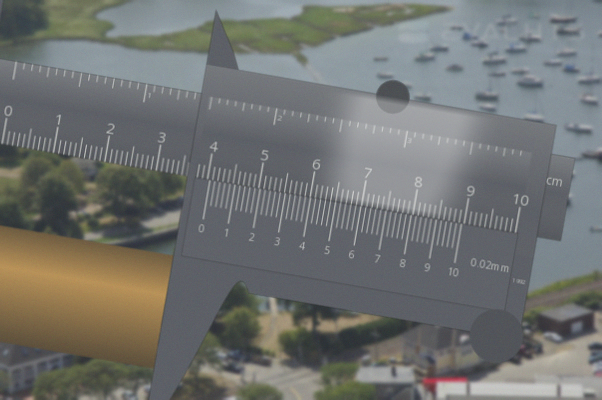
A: 40.5,mm
